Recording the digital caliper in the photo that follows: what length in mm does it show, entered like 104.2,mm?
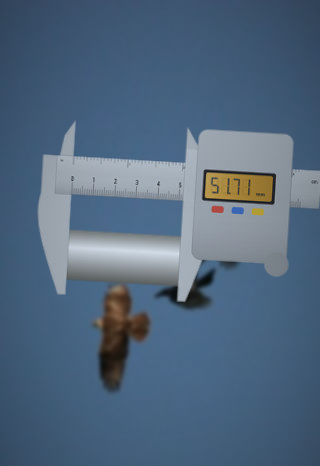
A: 51.71,mm
